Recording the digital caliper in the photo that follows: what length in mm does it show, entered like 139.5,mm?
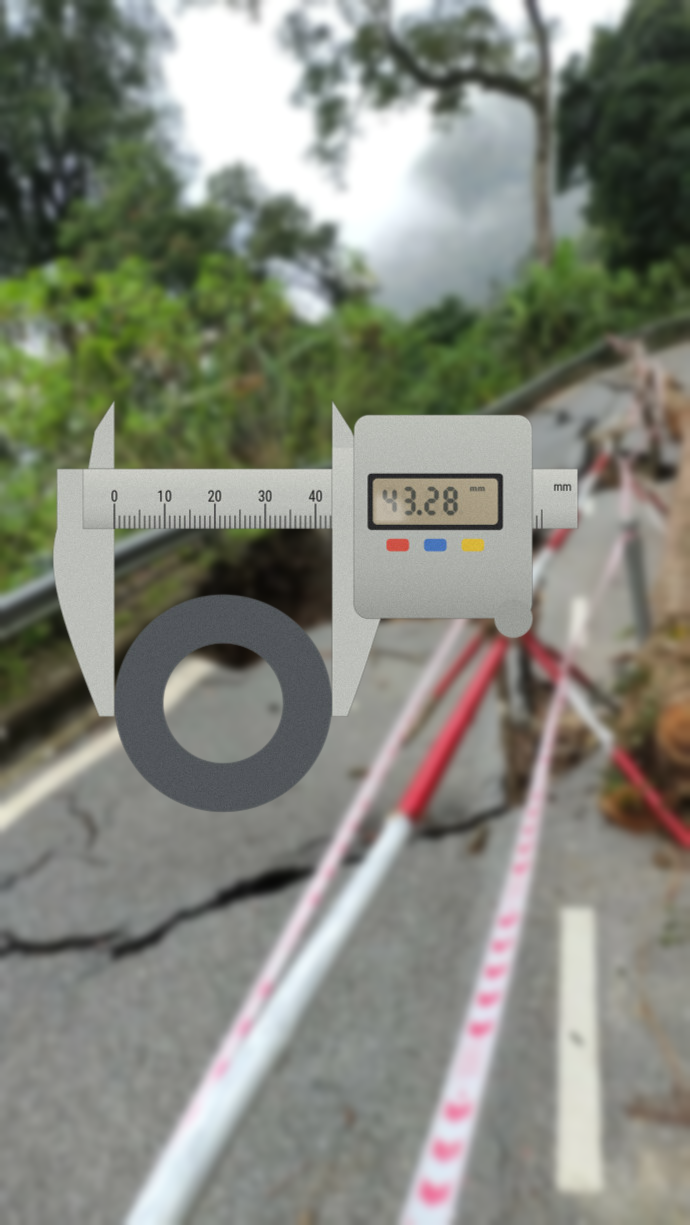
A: 43.28,mm
